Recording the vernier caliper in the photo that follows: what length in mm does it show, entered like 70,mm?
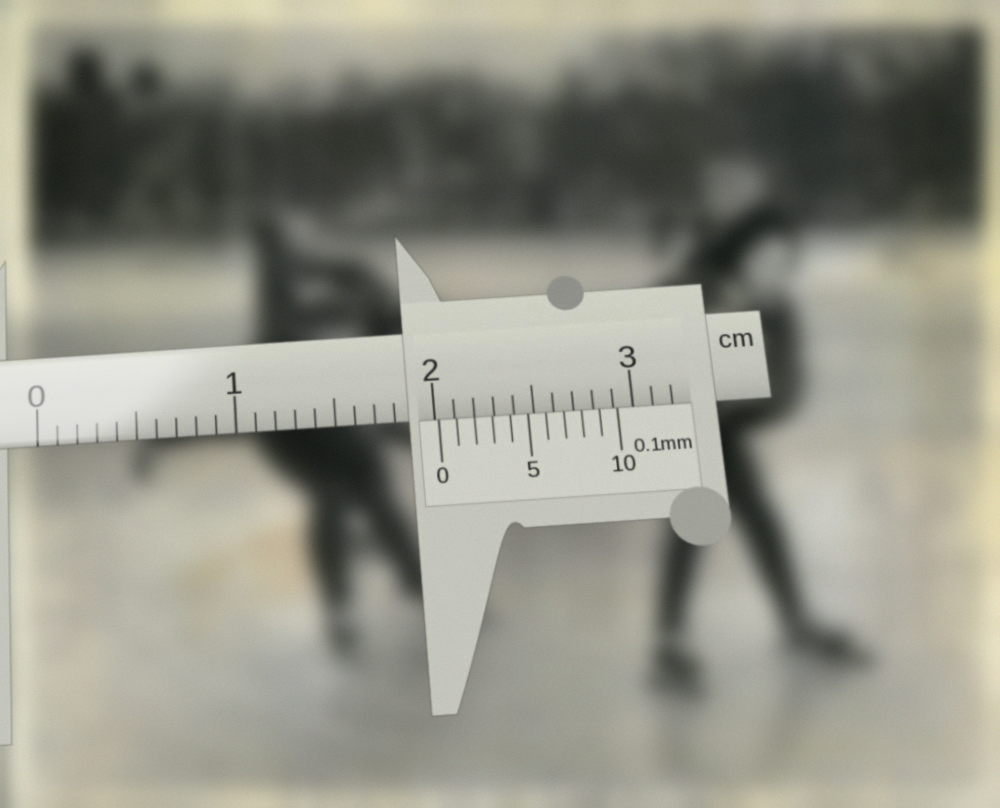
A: 20.2,mm
